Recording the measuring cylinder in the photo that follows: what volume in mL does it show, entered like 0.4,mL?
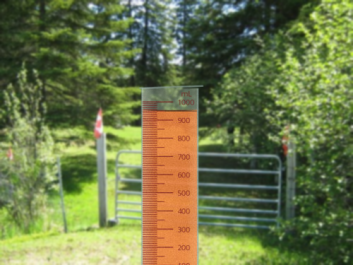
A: 950,mL
